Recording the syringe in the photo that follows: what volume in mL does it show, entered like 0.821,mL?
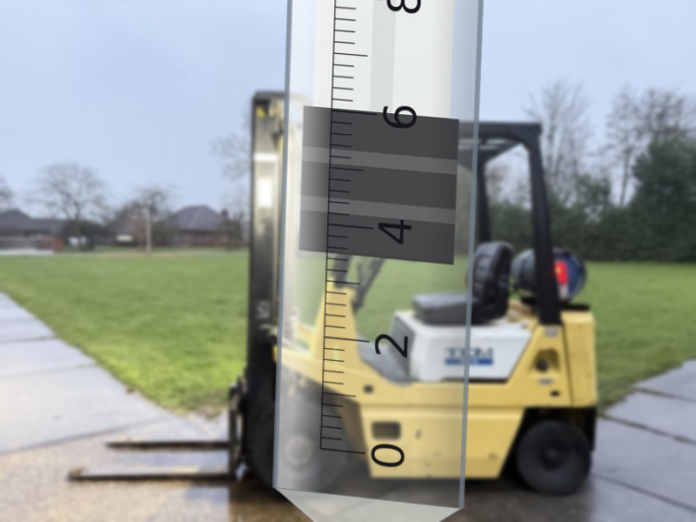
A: 3.5,mL
